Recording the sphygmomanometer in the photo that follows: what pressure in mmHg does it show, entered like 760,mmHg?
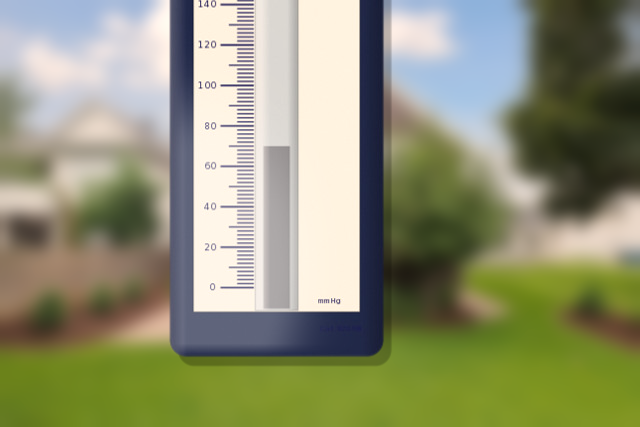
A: 70,mmHg
